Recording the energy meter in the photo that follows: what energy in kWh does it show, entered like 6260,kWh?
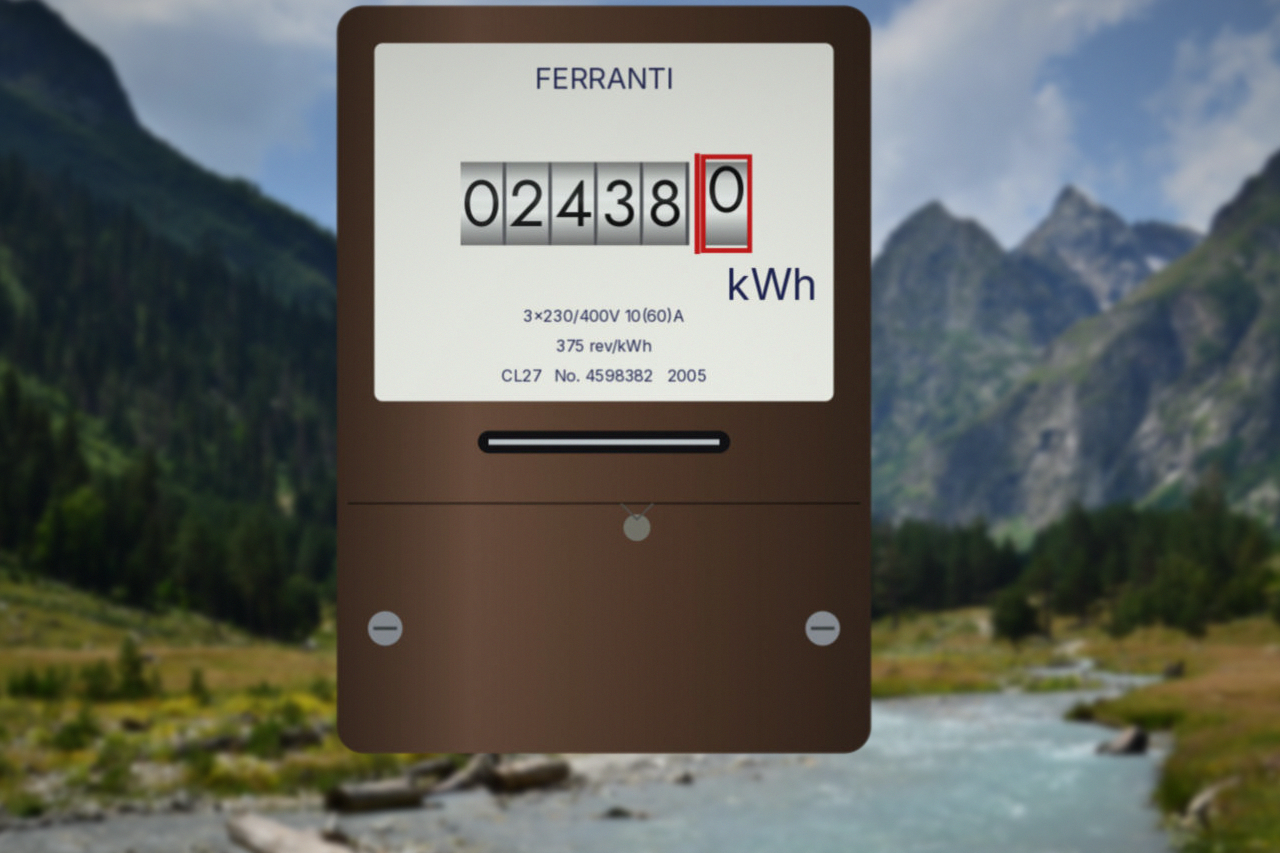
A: 2438.0,kWh
